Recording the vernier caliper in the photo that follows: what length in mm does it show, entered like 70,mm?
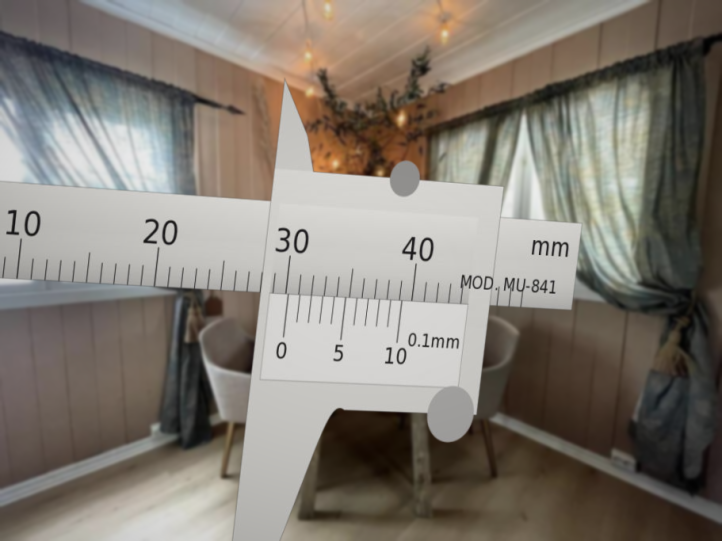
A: 30.2,mm
